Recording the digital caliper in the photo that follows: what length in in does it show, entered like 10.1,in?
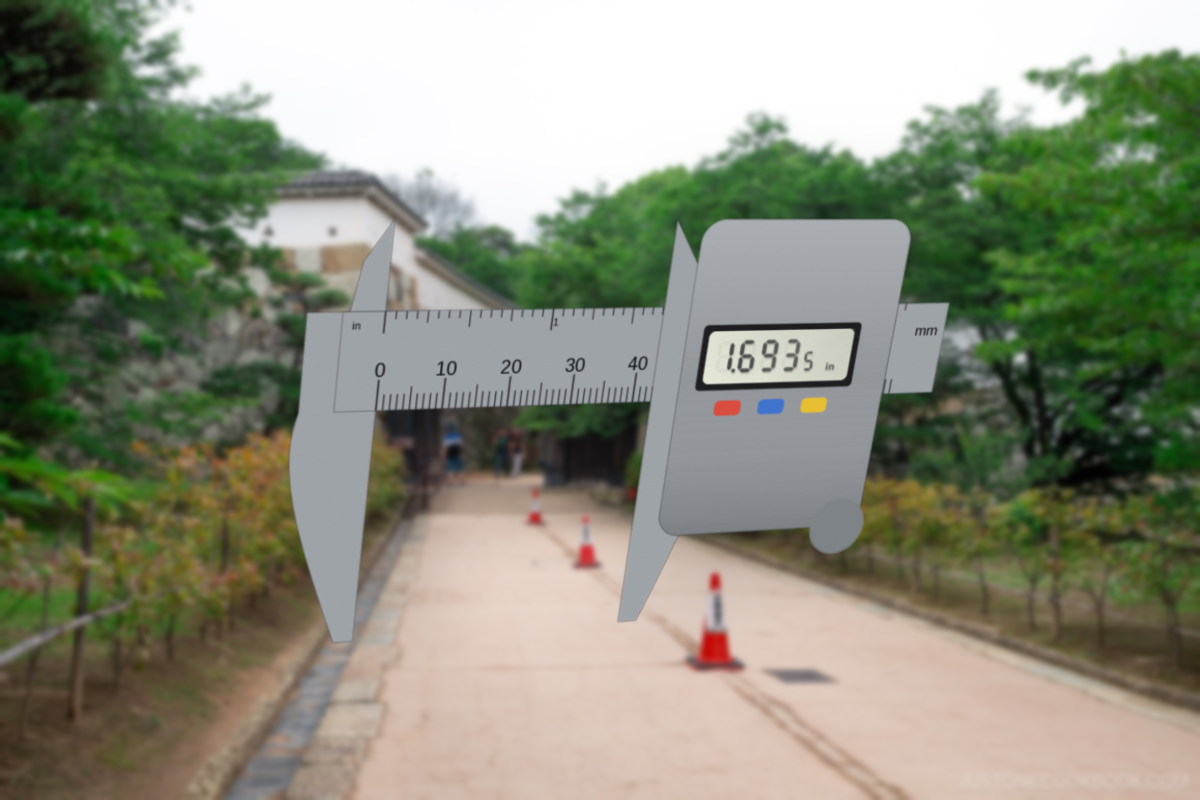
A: 1.6935,in
